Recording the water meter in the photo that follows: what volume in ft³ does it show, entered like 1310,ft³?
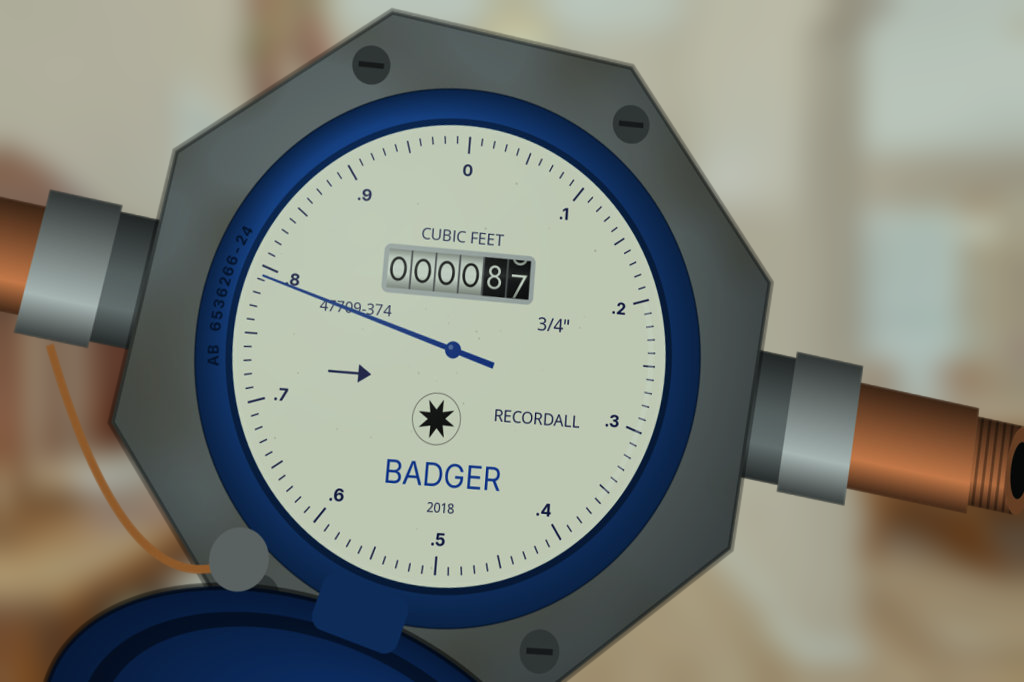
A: 86.79,ft³
